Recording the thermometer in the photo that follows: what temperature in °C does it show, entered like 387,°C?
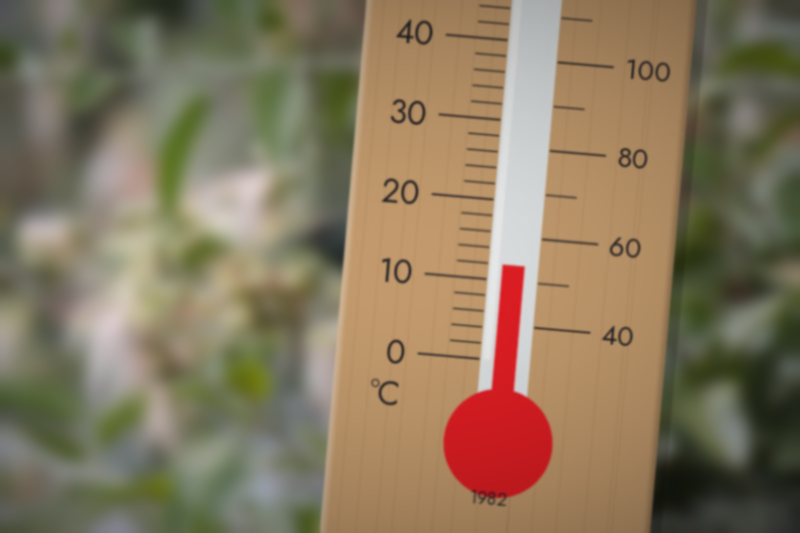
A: 12,°C
